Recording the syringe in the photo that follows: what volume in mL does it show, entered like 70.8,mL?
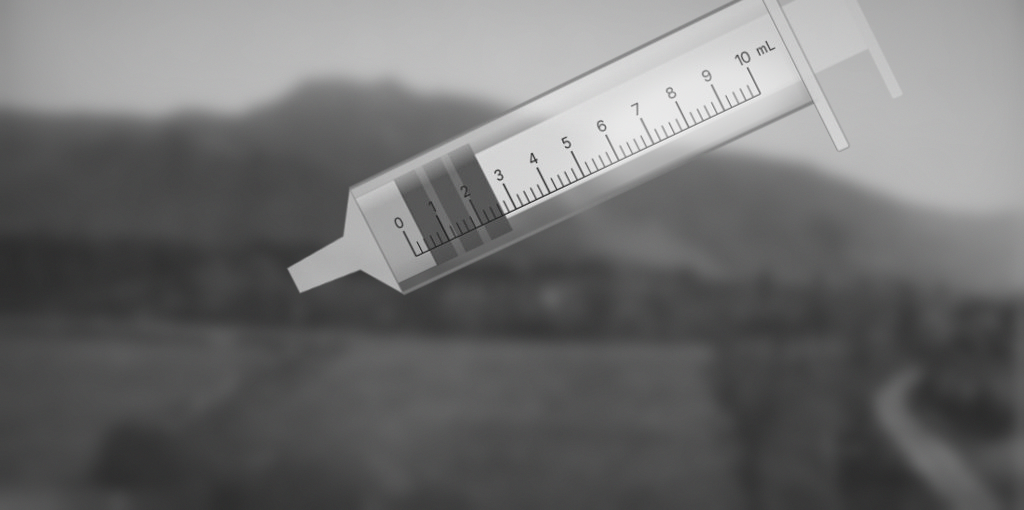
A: 0.4,mL
